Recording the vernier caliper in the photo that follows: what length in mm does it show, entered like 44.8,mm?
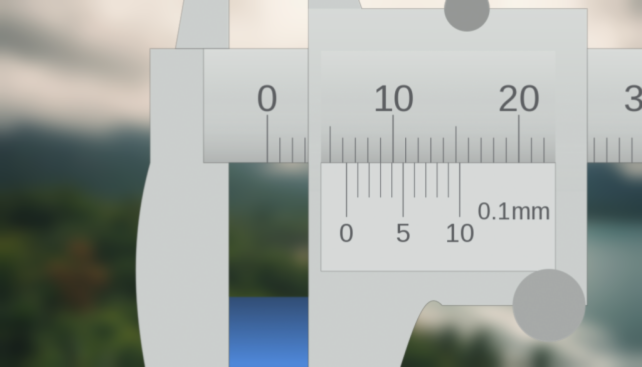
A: 6.3,mm
